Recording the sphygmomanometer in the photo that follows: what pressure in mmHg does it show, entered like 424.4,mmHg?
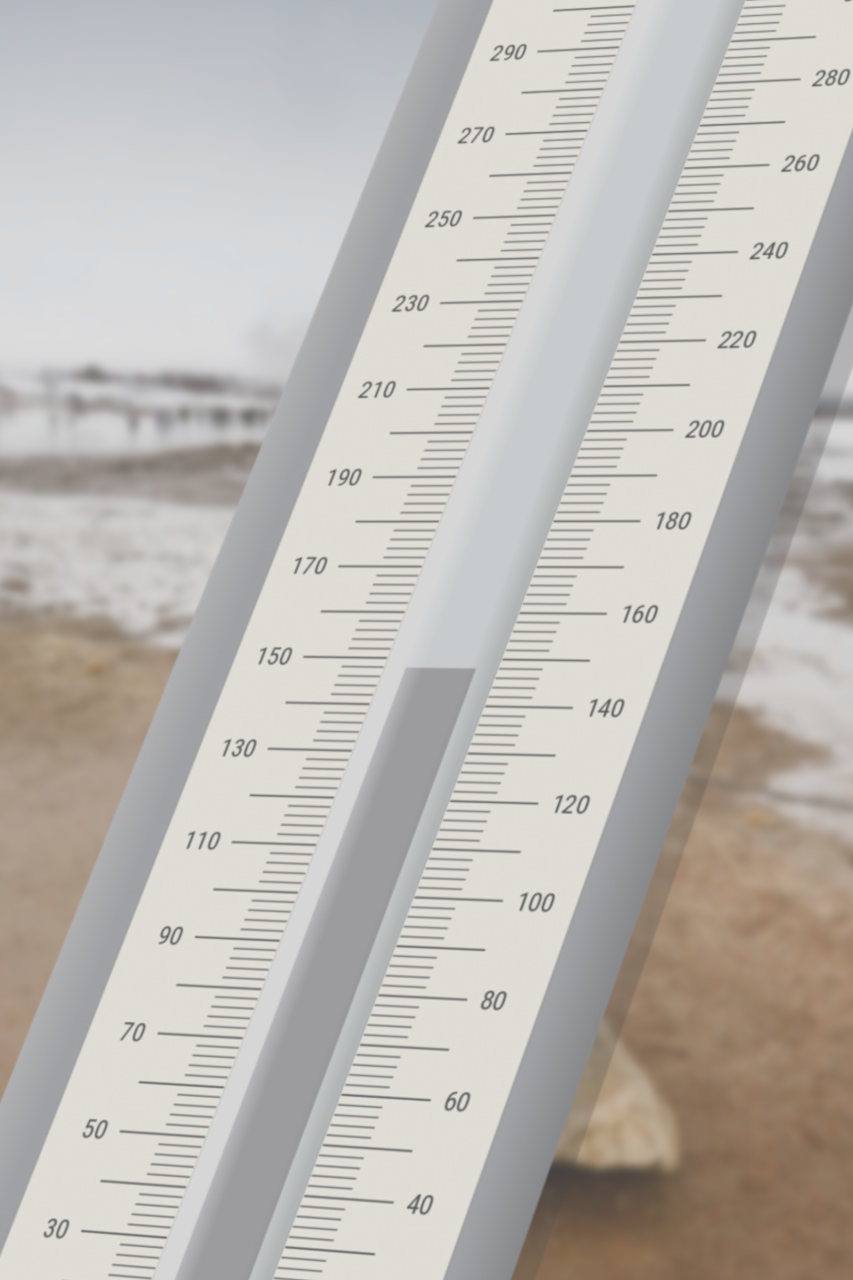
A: 148,mmHg
